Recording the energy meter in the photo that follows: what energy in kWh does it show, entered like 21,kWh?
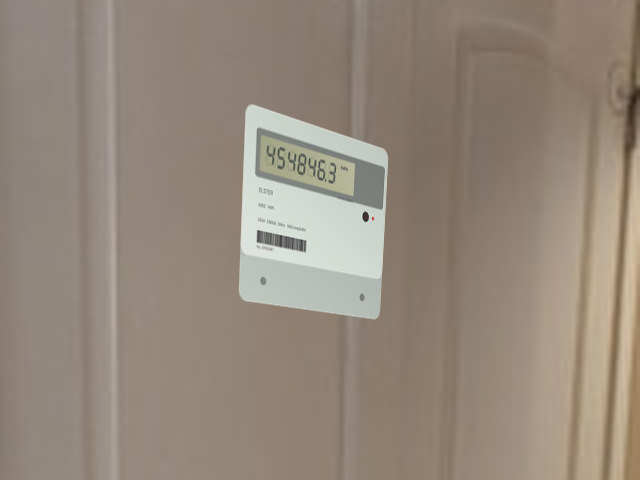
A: 454846.3,kWh
